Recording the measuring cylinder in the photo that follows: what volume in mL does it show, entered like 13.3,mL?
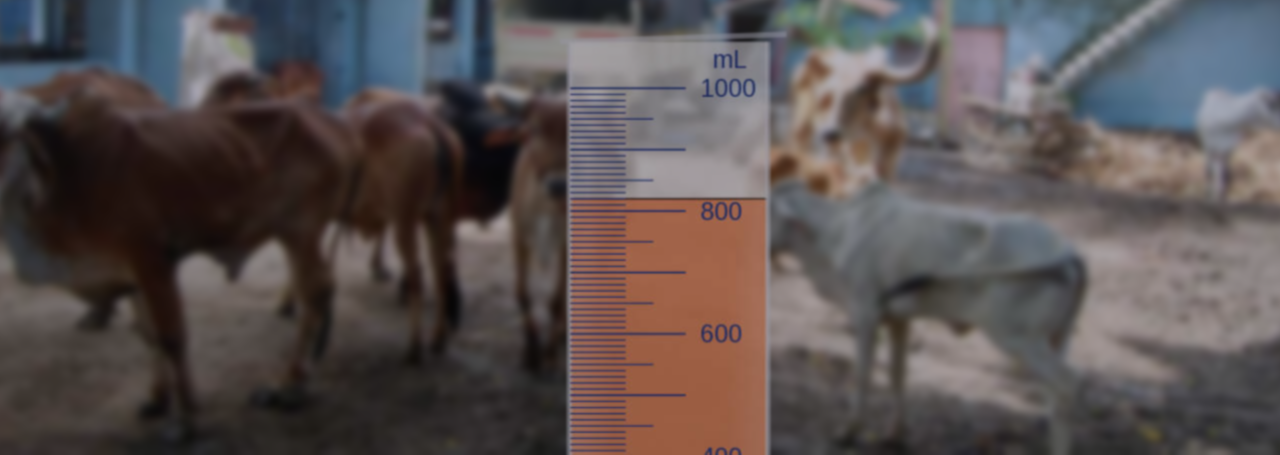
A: 820,mL
